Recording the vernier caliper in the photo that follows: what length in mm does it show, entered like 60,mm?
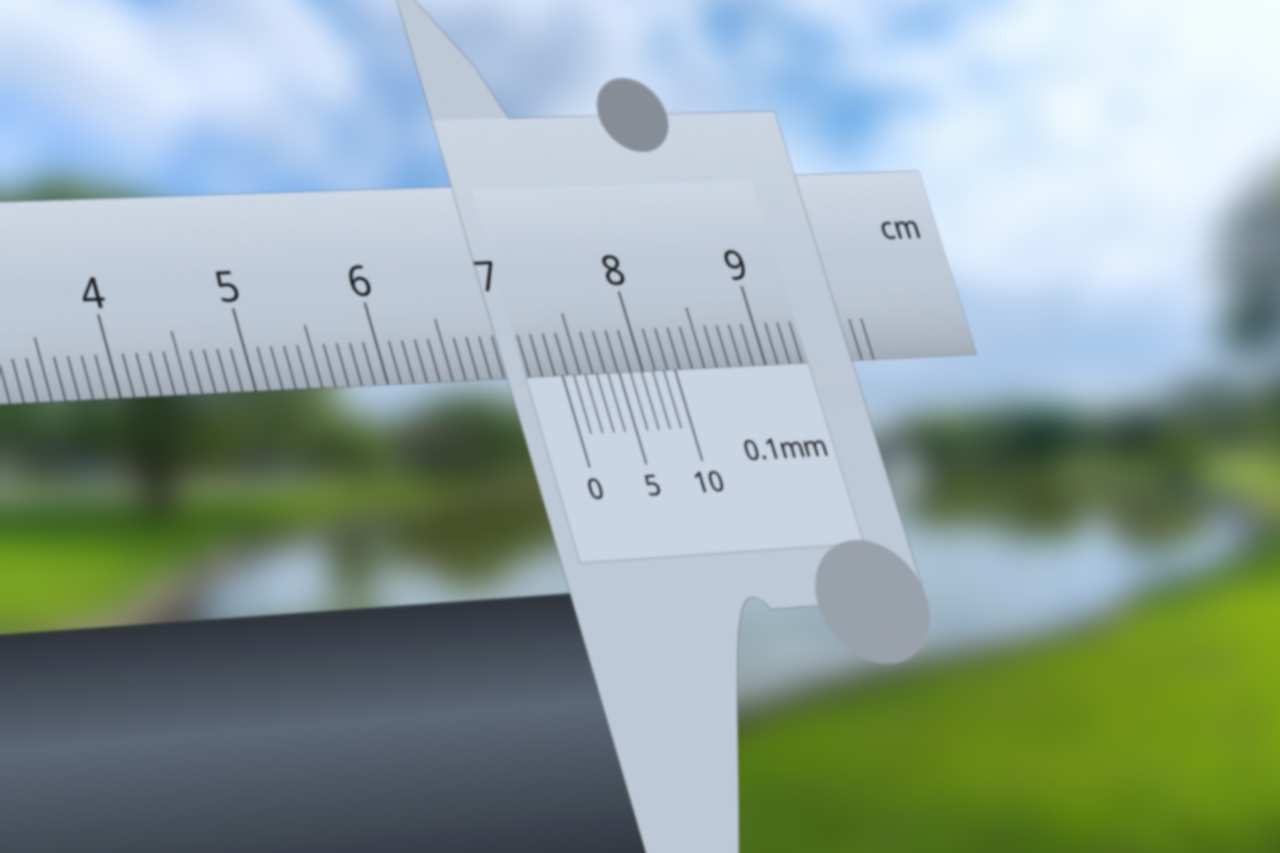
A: 73.6,mm
